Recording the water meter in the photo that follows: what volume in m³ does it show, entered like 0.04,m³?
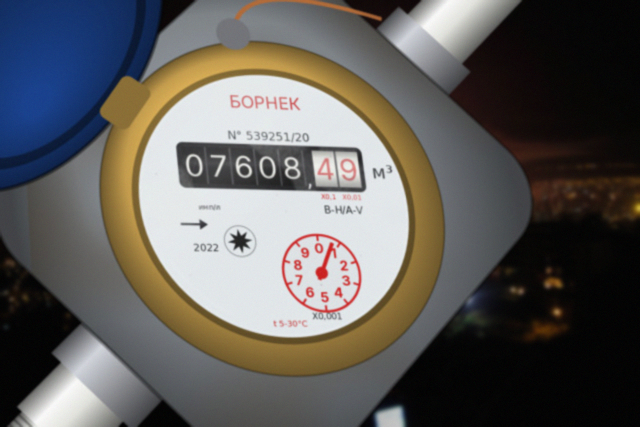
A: 7608.490,m³
